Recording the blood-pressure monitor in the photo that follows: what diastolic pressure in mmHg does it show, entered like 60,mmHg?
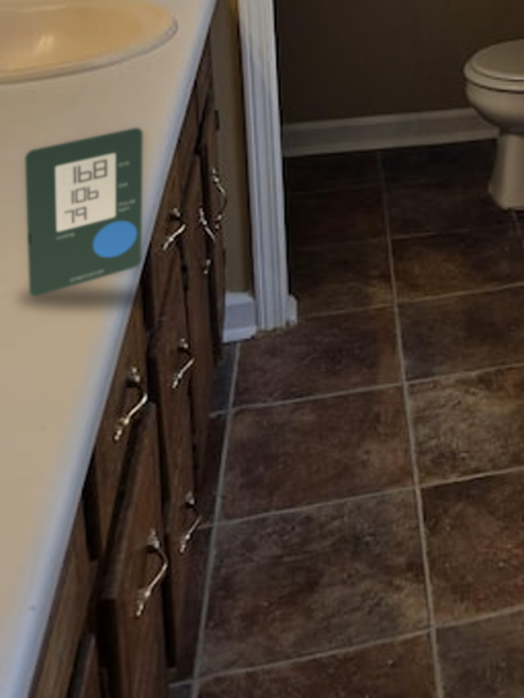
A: 106,mmHg
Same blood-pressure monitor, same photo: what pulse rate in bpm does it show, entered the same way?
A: 79,bpm
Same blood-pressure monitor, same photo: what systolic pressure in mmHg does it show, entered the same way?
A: 168,mmHg
